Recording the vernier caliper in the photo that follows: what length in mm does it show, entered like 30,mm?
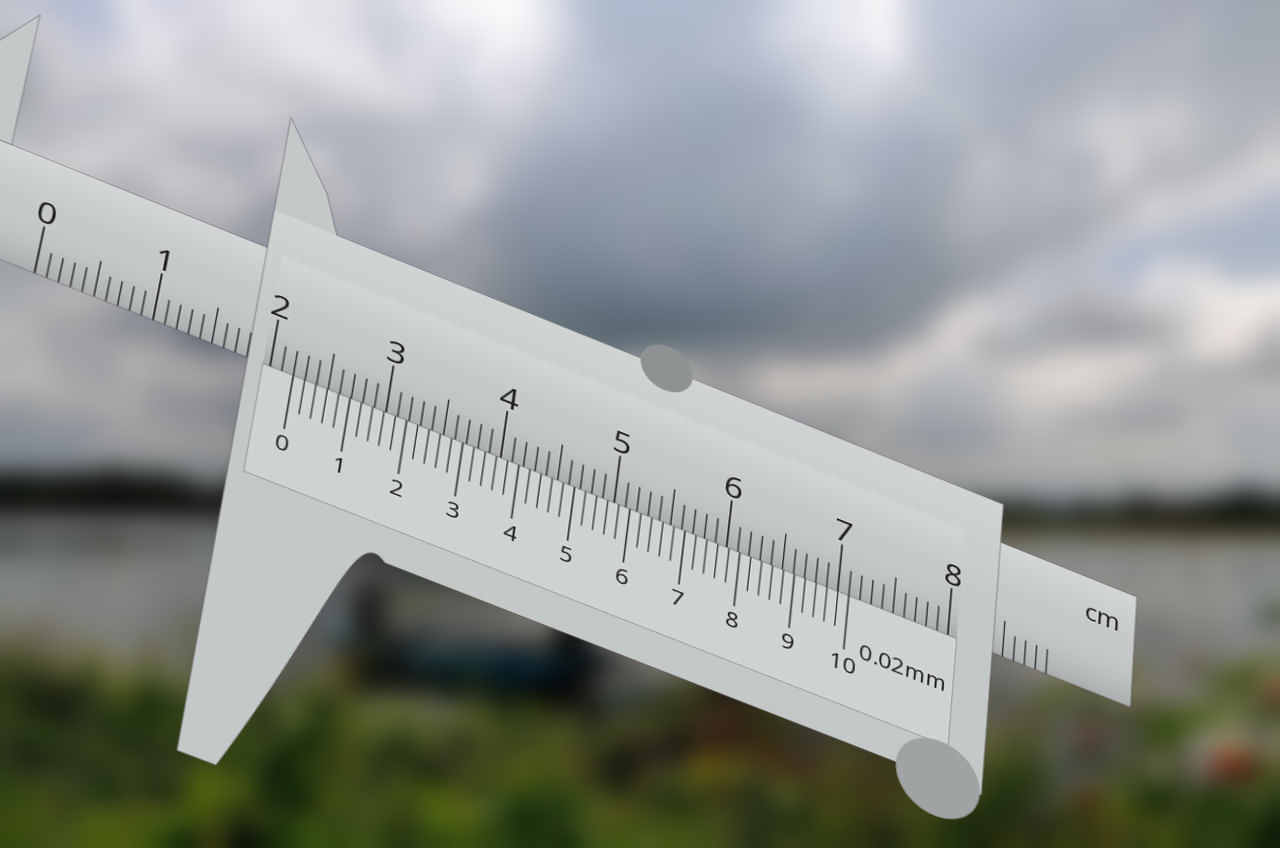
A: 22.0,mm
